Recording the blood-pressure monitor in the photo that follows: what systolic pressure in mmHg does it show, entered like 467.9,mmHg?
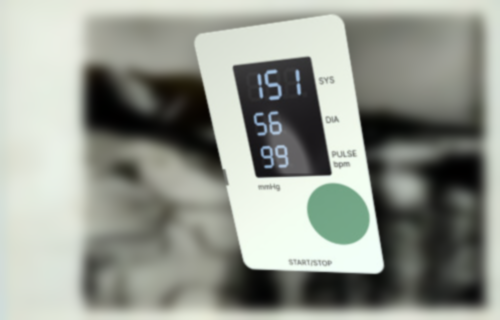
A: 151,mmHg
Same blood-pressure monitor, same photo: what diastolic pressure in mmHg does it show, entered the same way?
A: 56,mmHg
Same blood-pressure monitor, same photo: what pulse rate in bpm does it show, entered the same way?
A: 99,bpm
